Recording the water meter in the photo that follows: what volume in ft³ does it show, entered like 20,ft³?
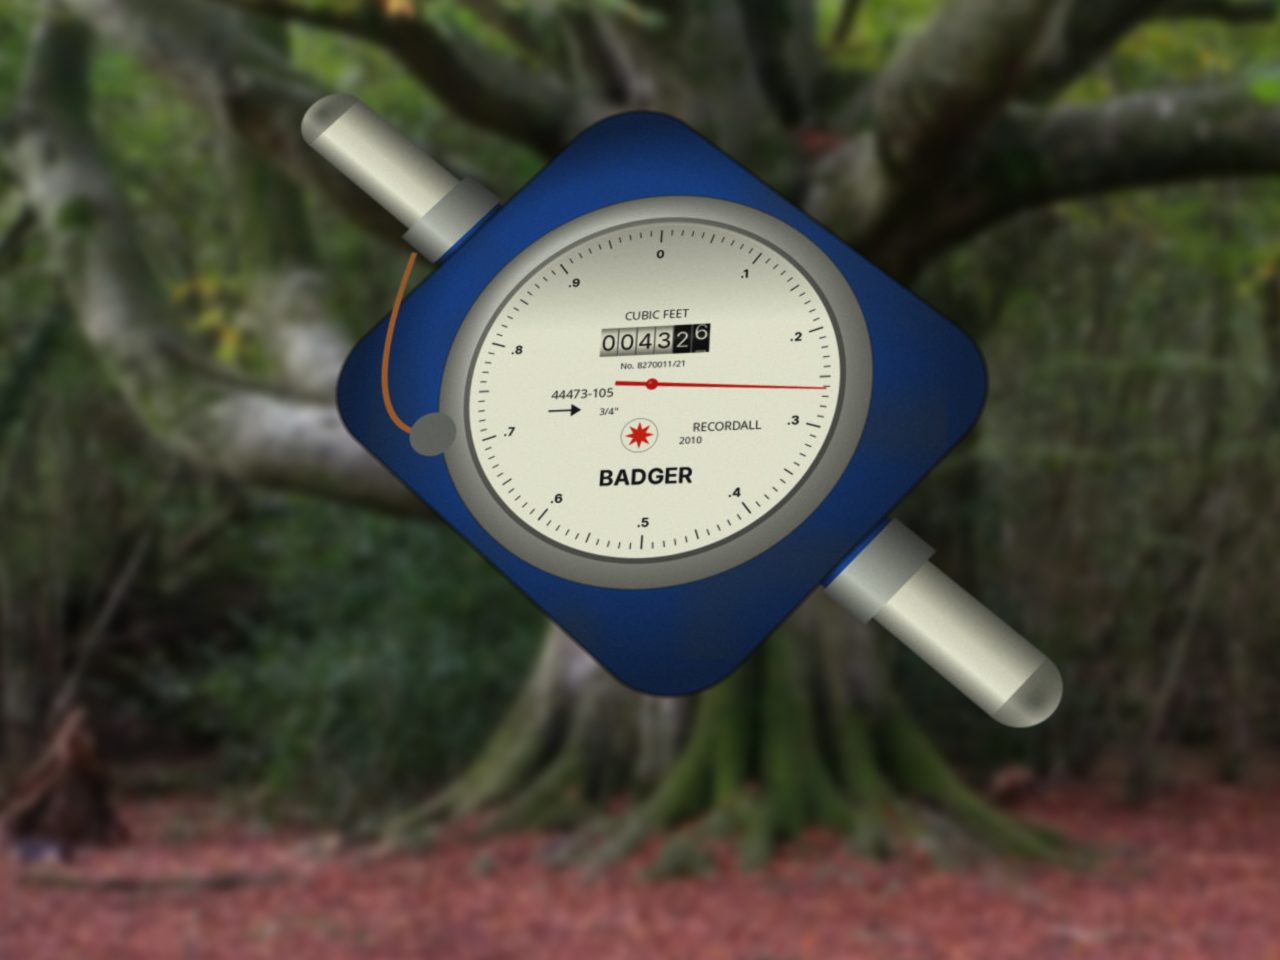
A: 4326.26,ft³
